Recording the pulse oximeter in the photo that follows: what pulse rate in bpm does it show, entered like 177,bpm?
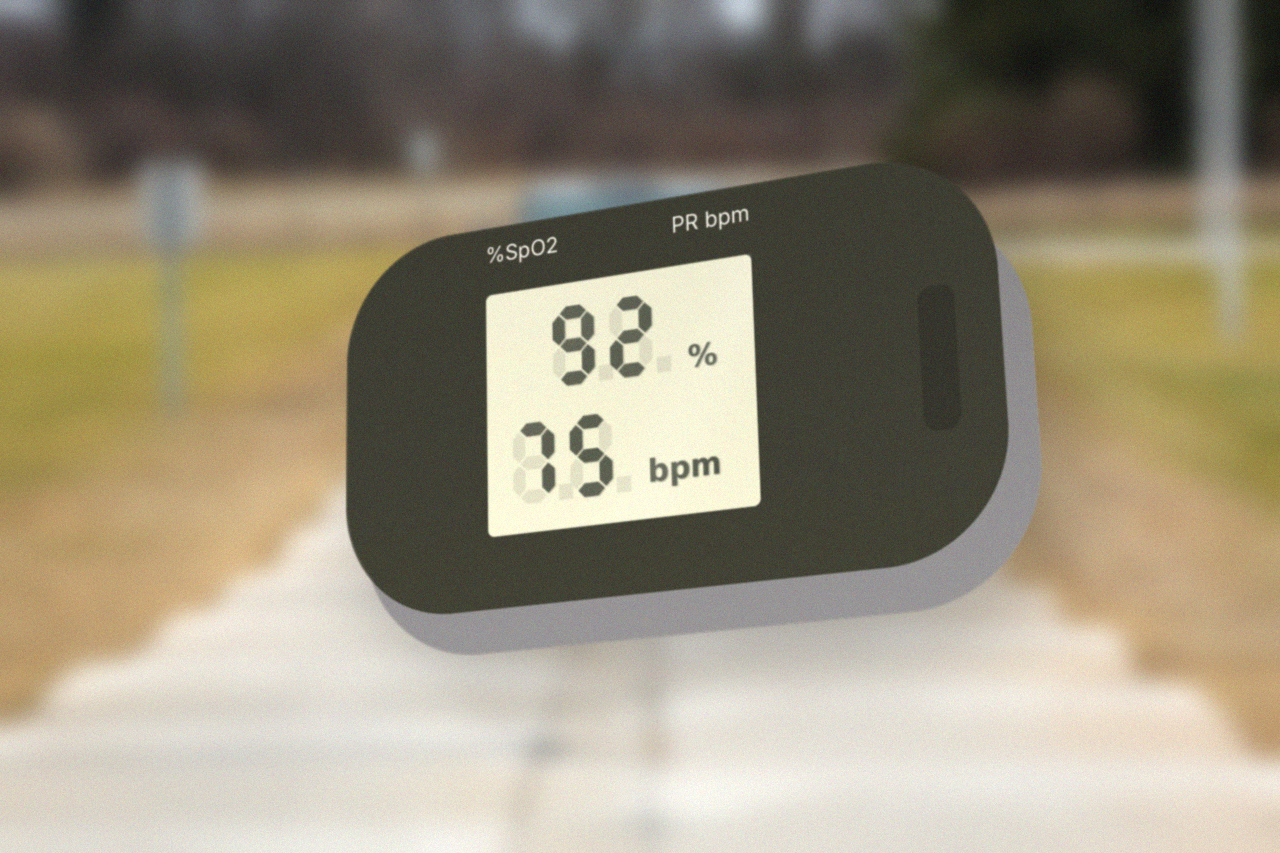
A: 75,bpm
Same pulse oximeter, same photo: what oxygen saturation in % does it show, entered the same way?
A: 92,%
